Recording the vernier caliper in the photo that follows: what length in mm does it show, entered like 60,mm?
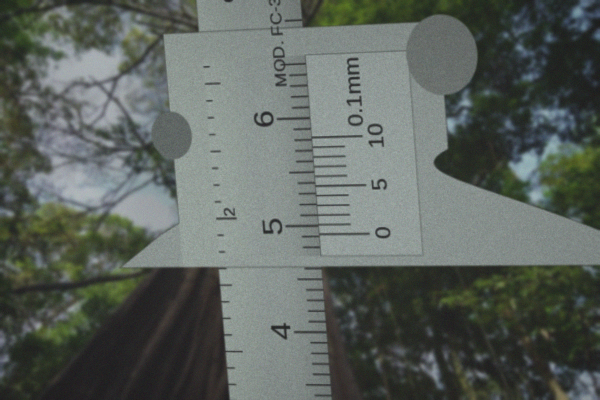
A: 49.2,mm
